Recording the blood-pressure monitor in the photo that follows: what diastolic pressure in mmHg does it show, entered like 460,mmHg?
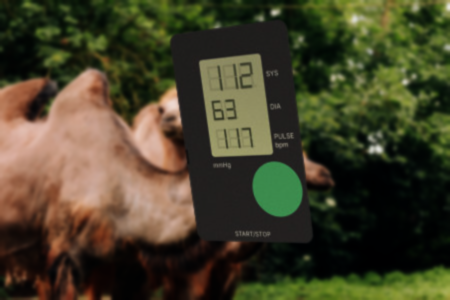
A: 63,mmHg
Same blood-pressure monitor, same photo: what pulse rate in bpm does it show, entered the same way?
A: 117,bpm
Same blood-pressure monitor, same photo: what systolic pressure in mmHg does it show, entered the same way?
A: 112,mmHg
